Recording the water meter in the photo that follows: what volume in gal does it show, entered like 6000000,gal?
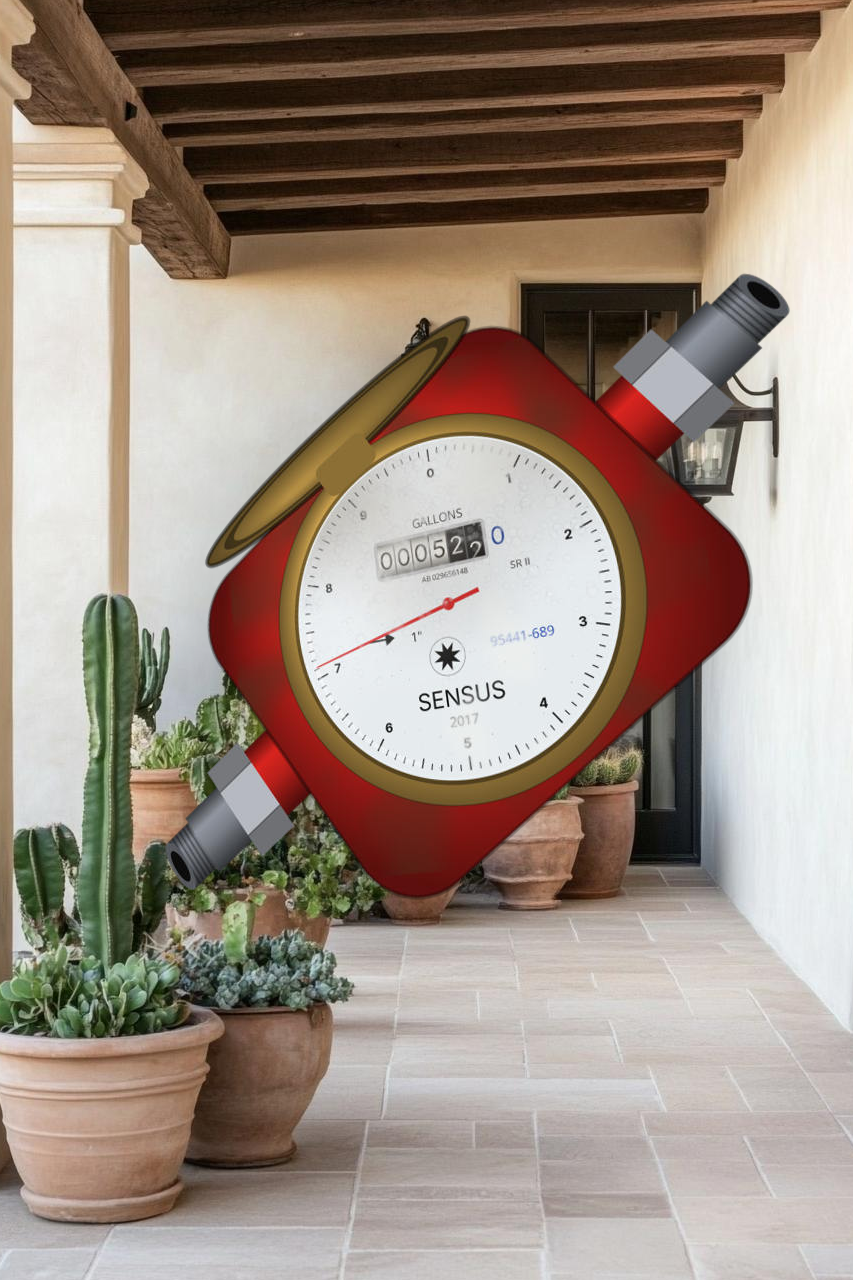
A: 5217.1,gal
